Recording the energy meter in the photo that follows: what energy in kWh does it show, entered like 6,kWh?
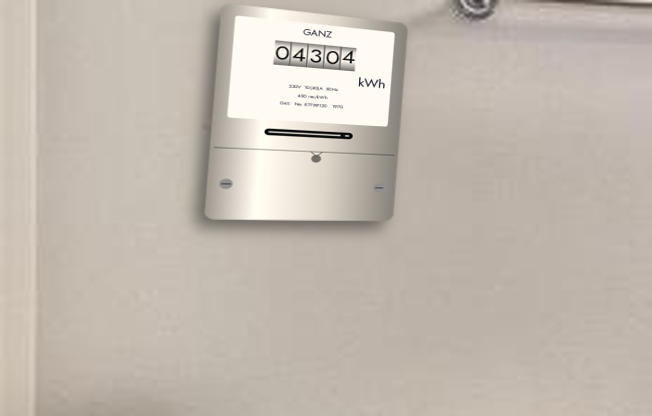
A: 4304,kWh
